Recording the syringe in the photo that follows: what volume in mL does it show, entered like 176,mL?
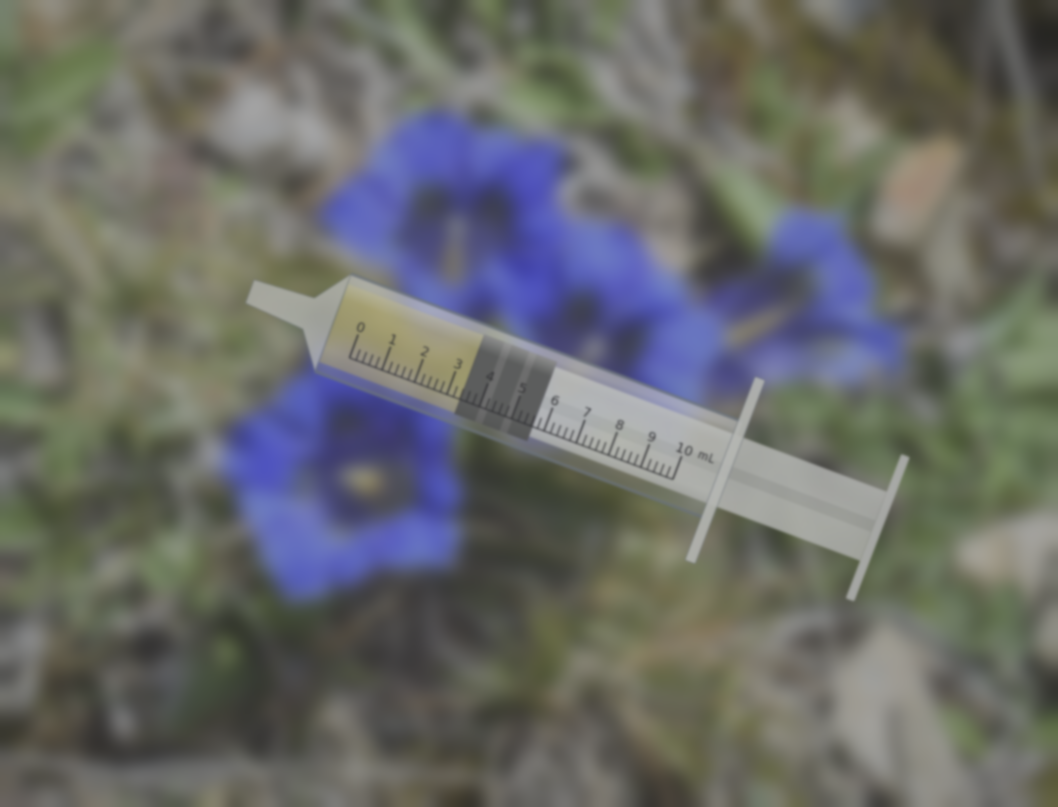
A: 3.4,mL
